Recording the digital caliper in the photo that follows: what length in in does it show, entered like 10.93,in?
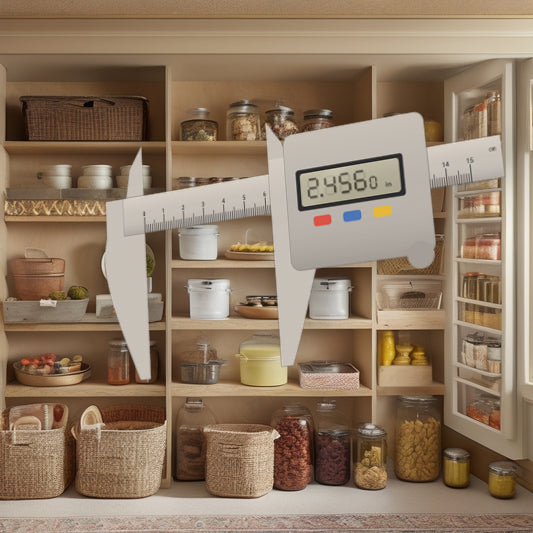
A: 2.4560,in
